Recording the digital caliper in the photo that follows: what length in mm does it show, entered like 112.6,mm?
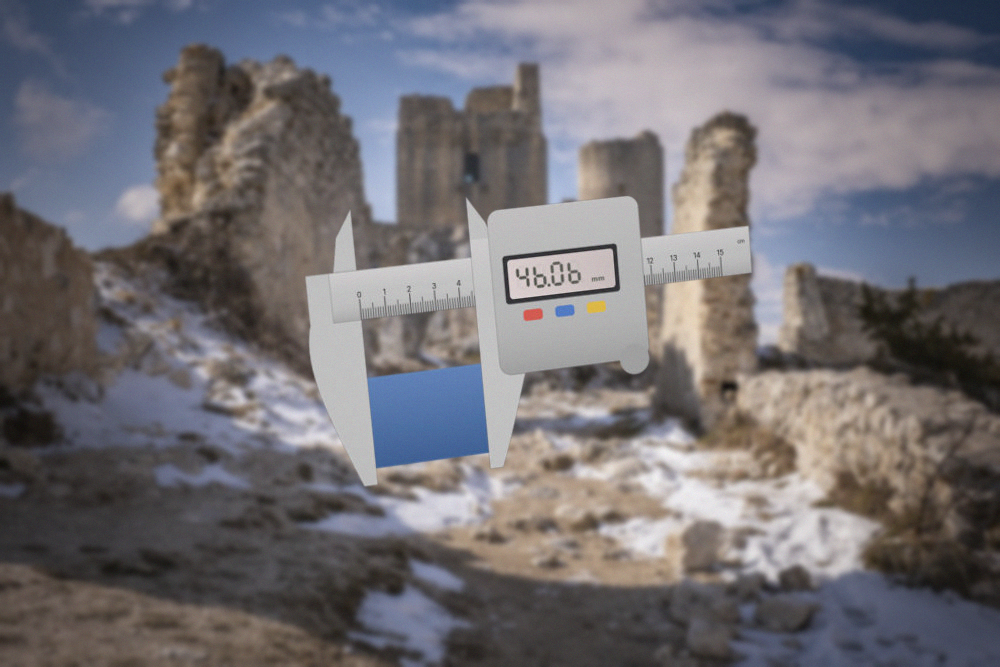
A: 46.06,mm
